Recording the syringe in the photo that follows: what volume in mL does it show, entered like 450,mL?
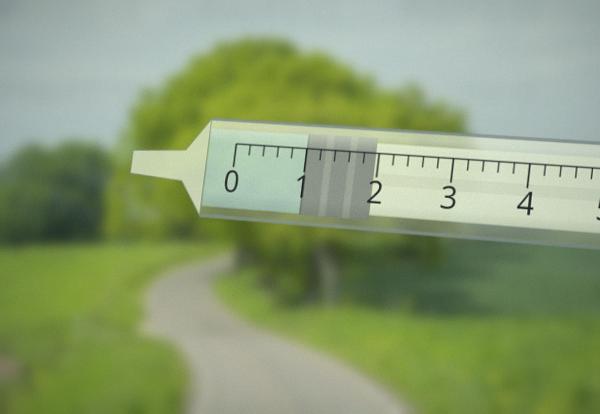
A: 1,mL
